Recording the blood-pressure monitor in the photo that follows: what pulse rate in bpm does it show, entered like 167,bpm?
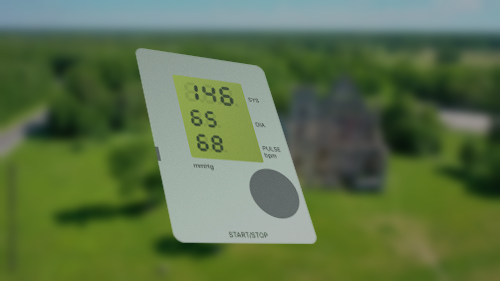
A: 68,bpm
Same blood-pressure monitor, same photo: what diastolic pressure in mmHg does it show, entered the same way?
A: 65,mmHg
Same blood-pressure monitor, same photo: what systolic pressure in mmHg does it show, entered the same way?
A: 146,mmHg
